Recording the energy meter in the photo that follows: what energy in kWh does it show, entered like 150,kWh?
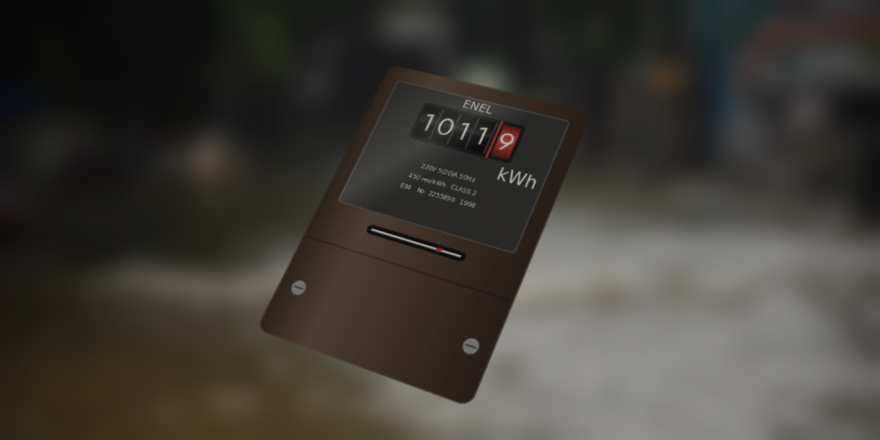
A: 1011.9,kWh
